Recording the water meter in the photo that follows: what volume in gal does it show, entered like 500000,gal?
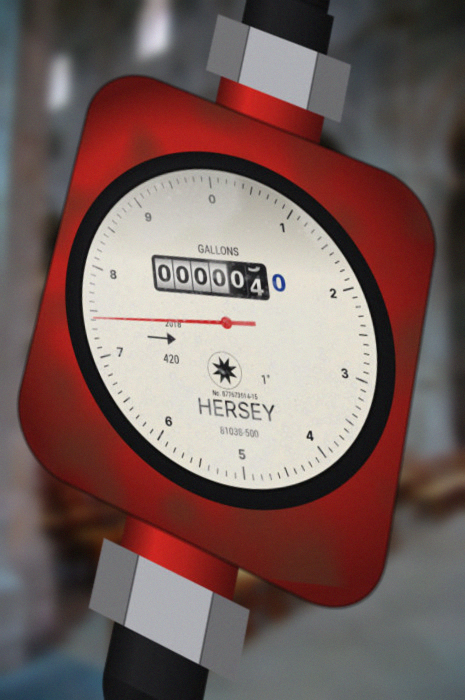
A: 37.4,gal
